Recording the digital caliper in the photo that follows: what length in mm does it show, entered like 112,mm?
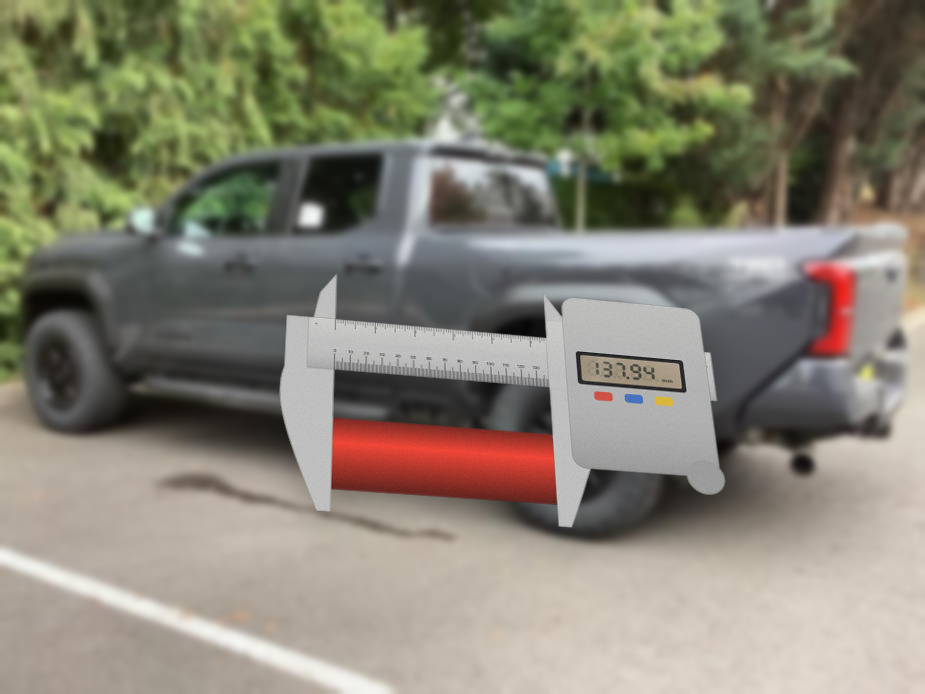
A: 137.94,mm
